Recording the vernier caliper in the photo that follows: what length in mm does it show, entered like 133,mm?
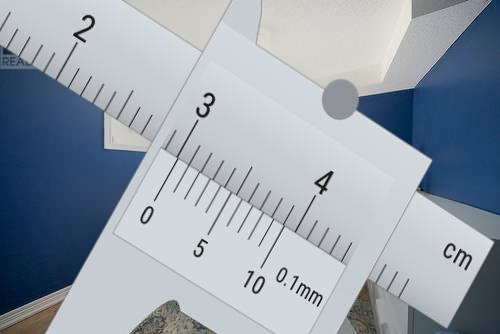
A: 30.1,mm
